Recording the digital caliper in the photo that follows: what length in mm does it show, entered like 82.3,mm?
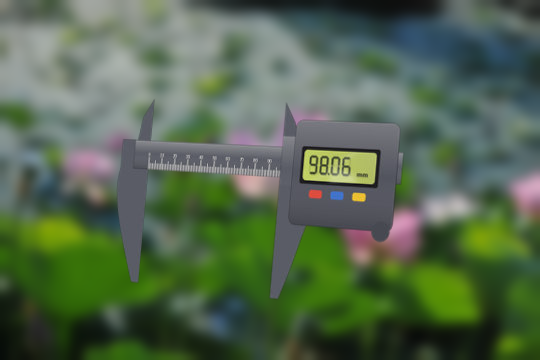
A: 98.06,mm
